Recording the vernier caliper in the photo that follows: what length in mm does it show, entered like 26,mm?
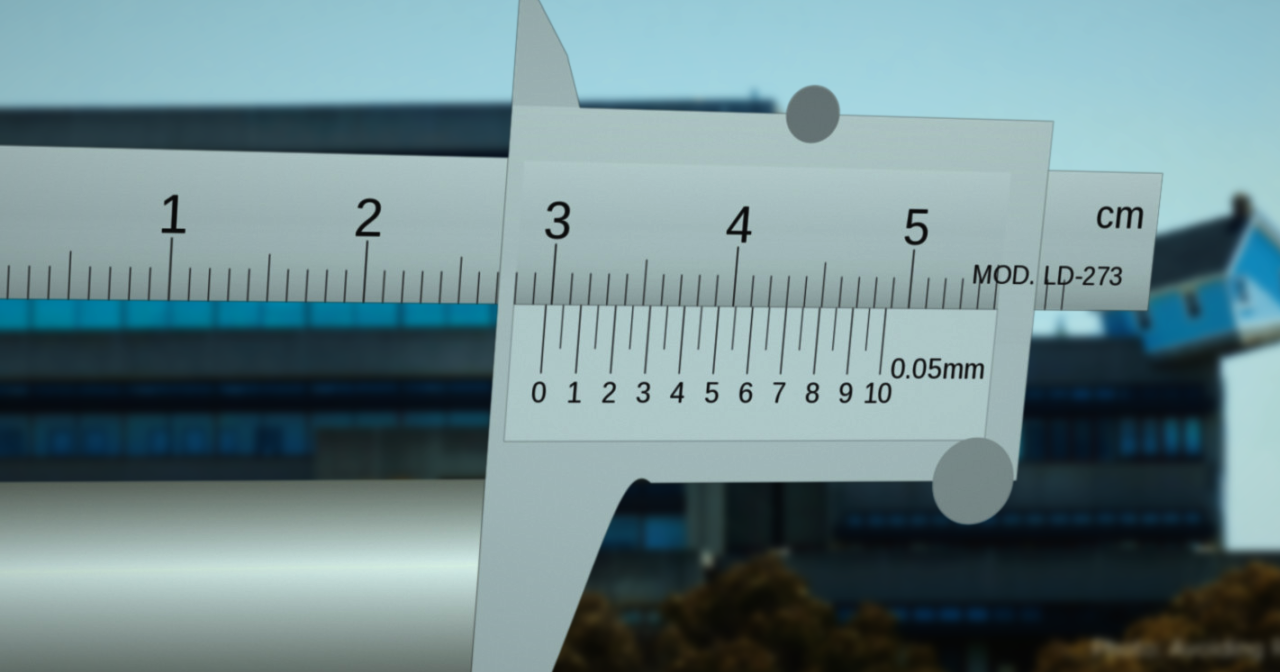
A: 29.7,mm
